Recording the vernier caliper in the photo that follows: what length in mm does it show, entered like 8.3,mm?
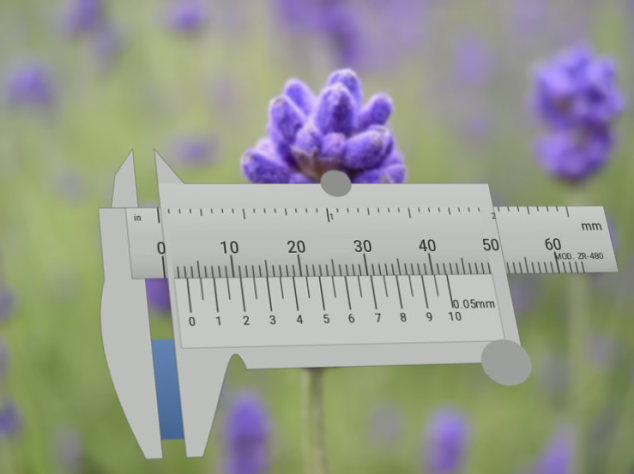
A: 3.2,mm
